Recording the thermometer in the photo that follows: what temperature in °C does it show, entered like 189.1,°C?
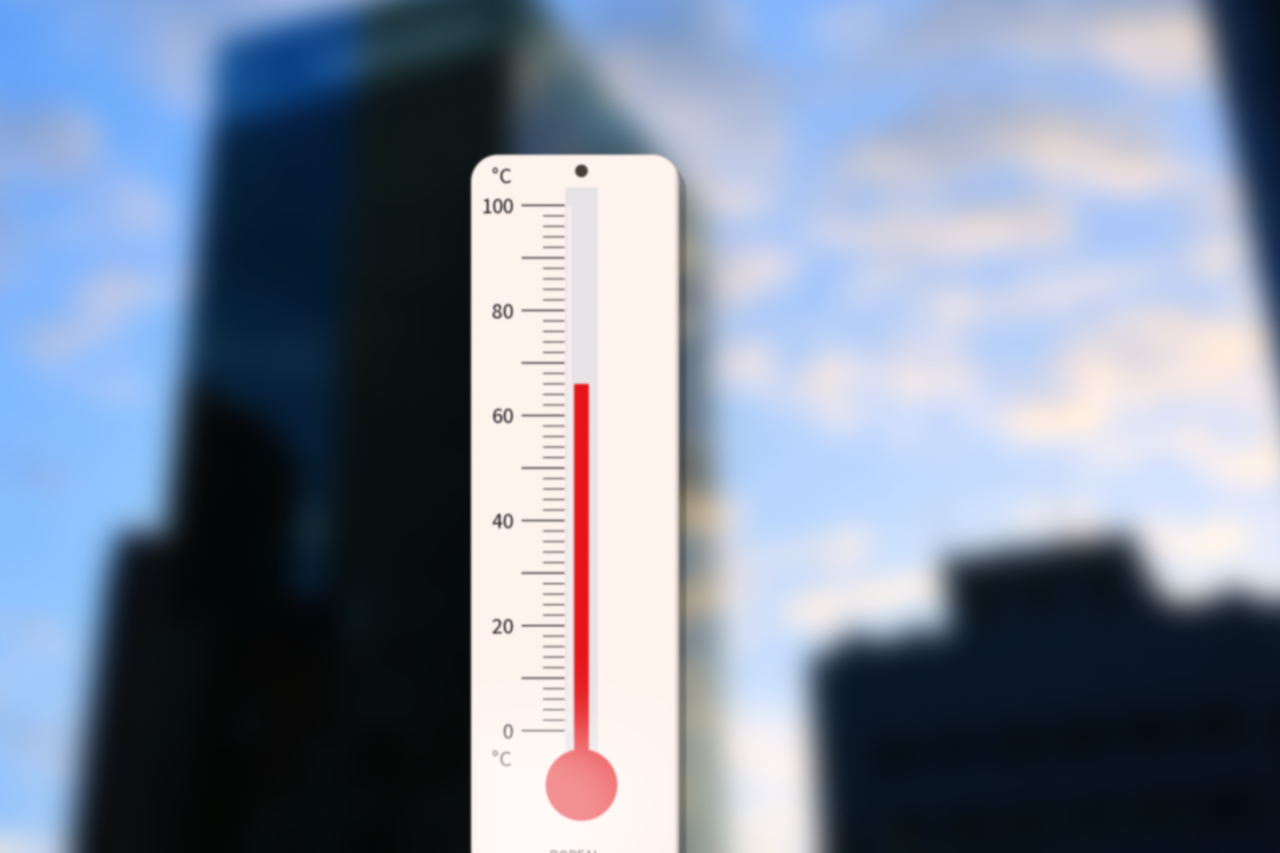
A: 66,°C
